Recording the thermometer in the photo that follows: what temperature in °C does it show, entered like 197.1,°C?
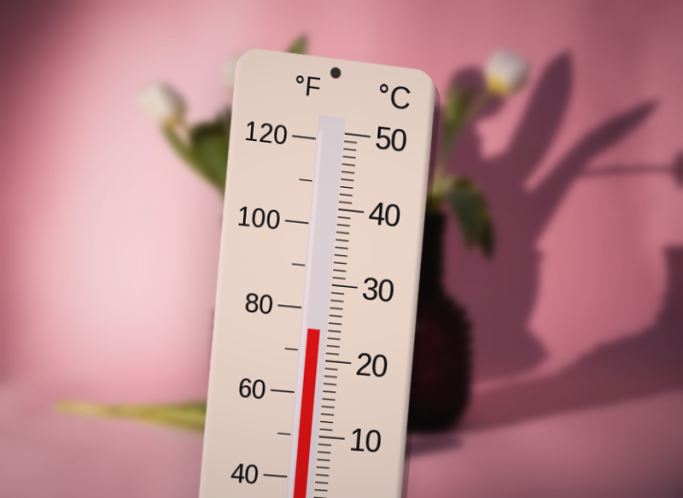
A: 24,°C
